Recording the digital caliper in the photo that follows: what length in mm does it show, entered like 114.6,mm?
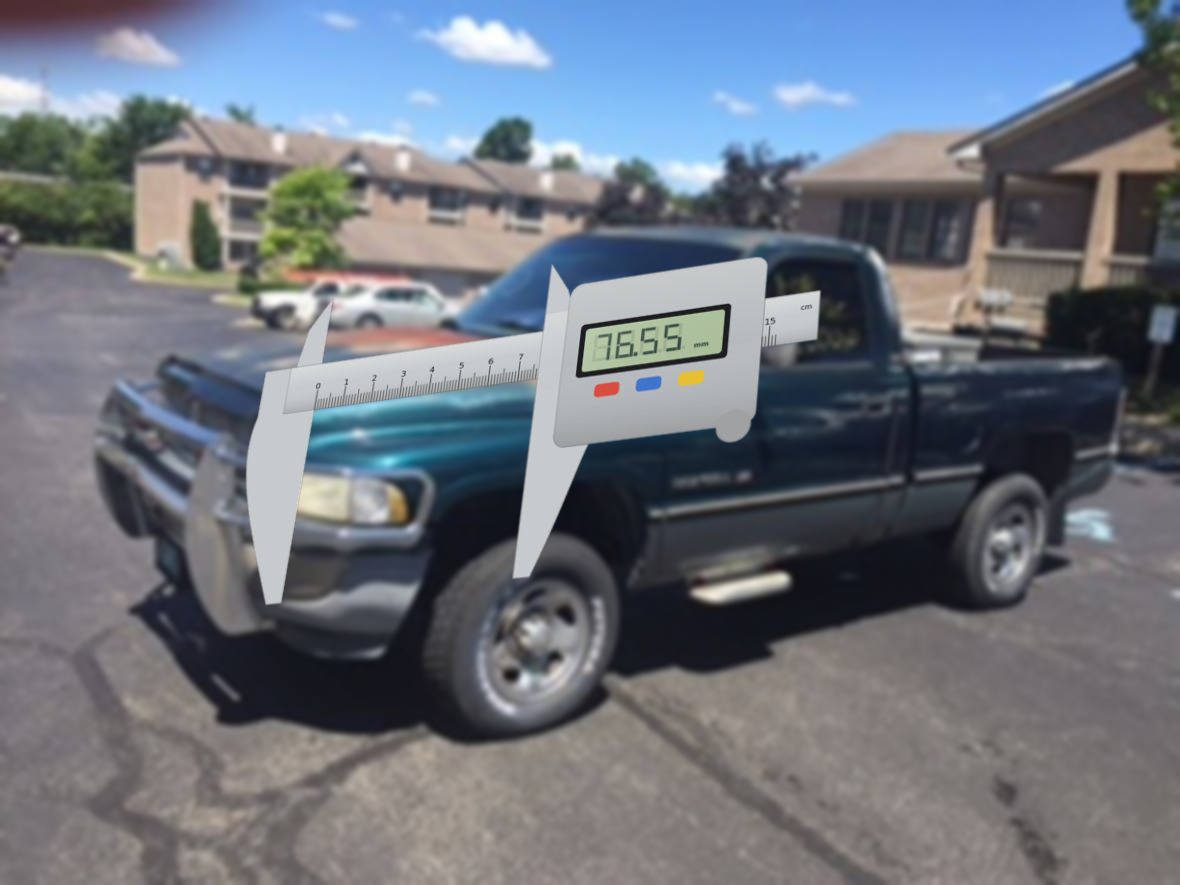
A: 76.55,mm
